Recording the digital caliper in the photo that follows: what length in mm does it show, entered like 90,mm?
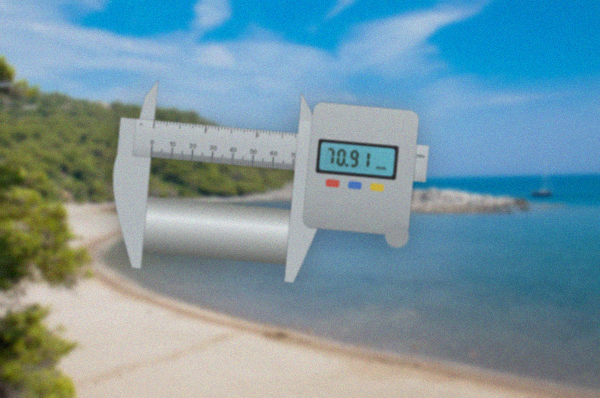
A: 70.91,mm
